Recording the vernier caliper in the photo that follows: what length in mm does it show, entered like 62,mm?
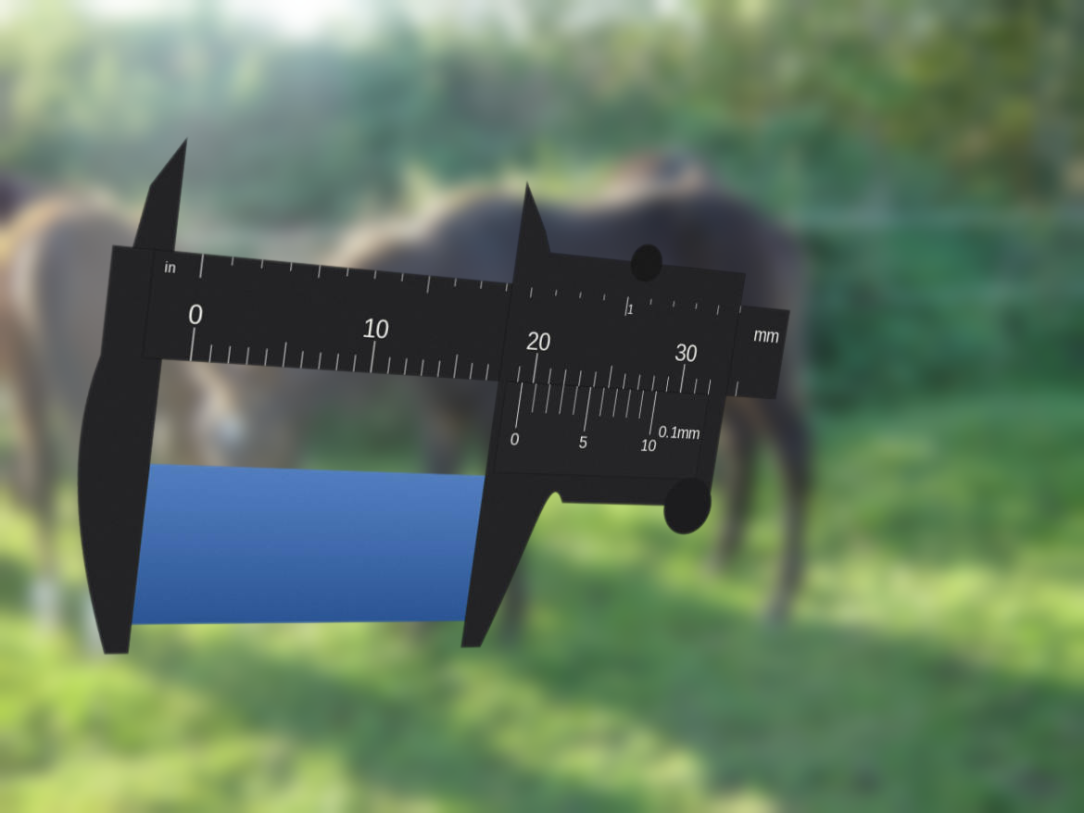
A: 19.3,mm
